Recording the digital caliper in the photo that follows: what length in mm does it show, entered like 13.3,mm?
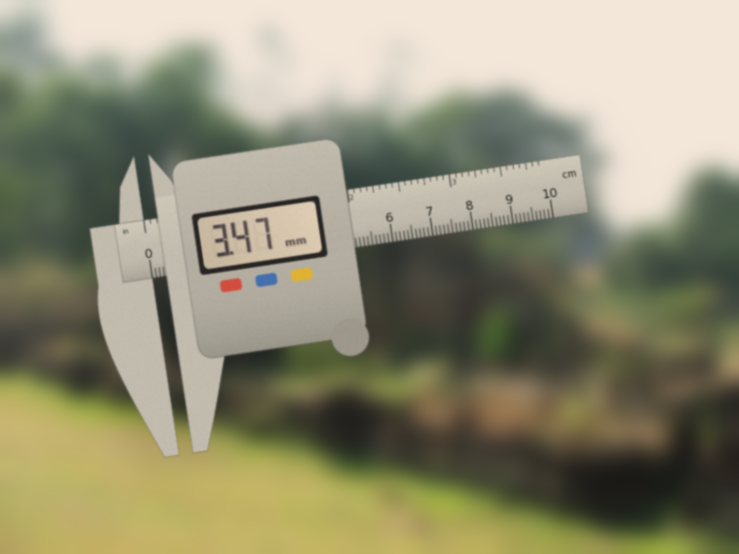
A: 3.47,mm
